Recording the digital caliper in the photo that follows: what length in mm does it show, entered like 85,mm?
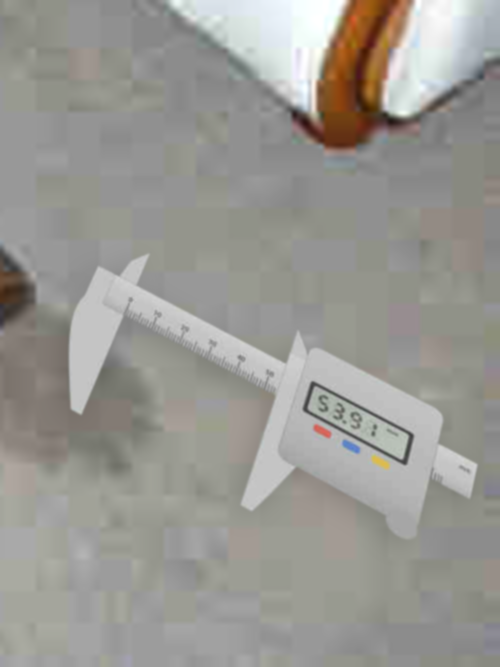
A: 53.91,mm
